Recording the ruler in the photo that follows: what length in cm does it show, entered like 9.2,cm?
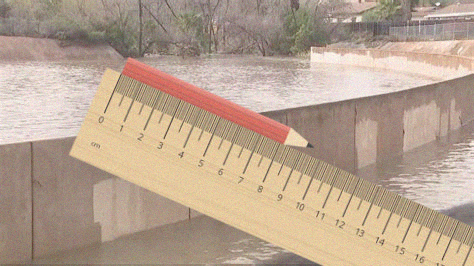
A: 9.5,cm
